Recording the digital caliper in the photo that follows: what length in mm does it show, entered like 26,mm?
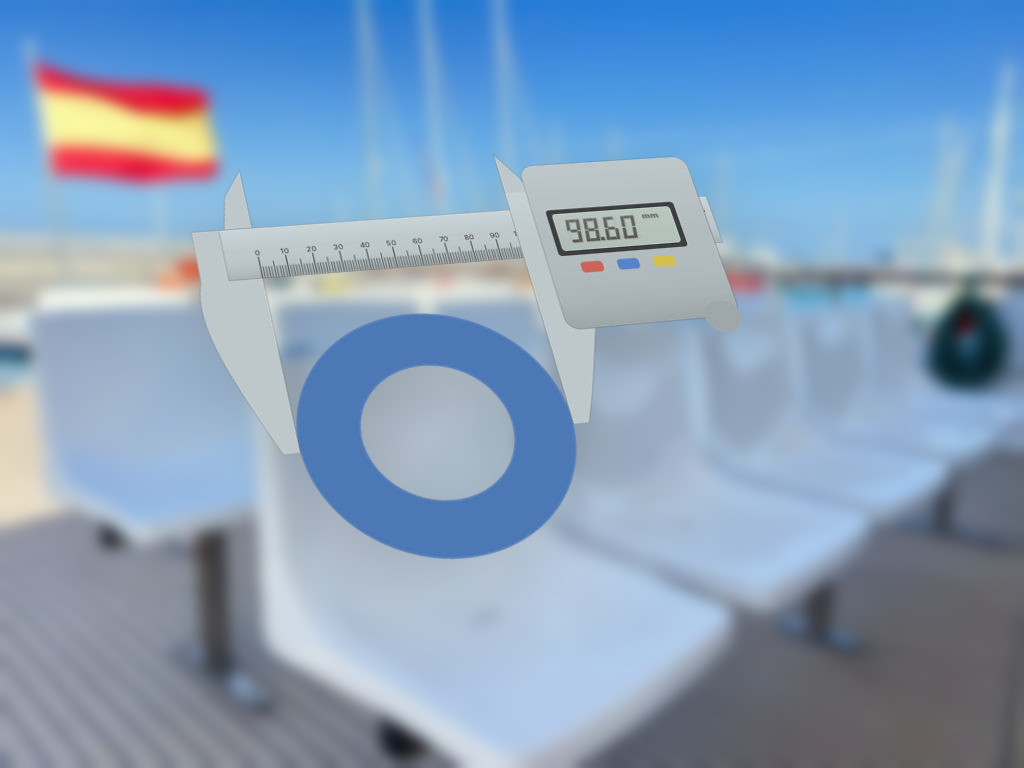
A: 98.60,mm
